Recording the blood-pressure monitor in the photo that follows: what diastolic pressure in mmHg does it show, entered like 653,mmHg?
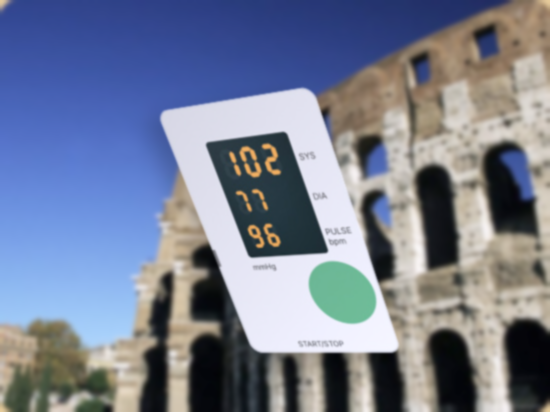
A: 77,mmHg
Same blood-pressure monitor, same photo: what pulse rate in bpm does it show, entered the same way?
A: 96,bpm
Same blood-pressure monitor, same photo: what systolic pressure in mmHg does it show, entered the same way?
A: 102,mmHg
